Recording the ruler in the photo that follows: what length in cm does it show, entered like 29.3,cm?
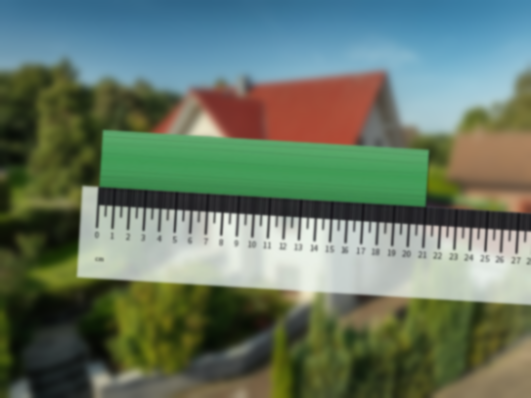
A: 21,cm
